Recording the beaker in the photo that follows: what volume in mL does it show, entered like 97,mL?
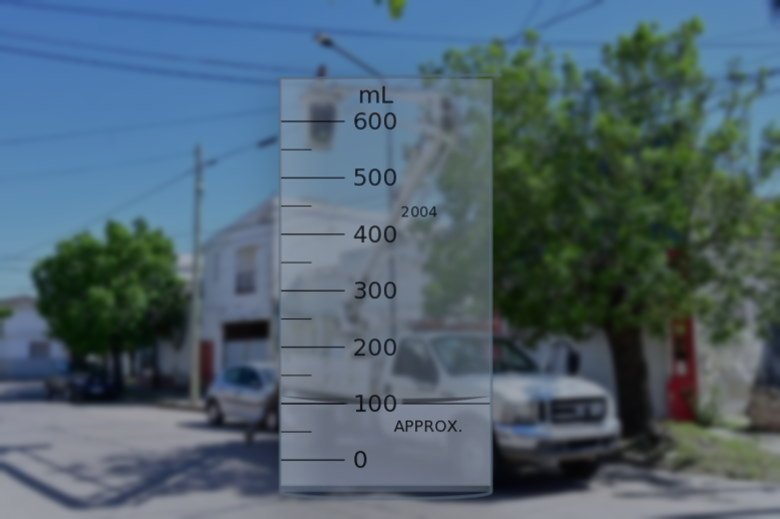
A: 100,mL
